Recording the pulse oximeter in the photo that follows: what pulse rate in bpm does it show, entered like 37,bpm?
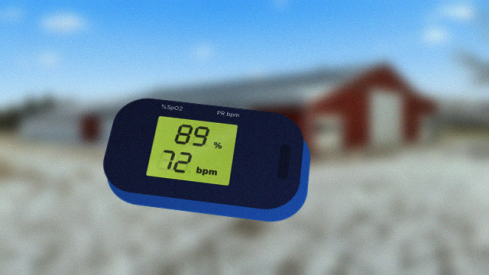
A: 72,bpm
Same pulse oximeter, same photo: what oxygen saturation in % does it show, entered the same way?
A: 89,%
